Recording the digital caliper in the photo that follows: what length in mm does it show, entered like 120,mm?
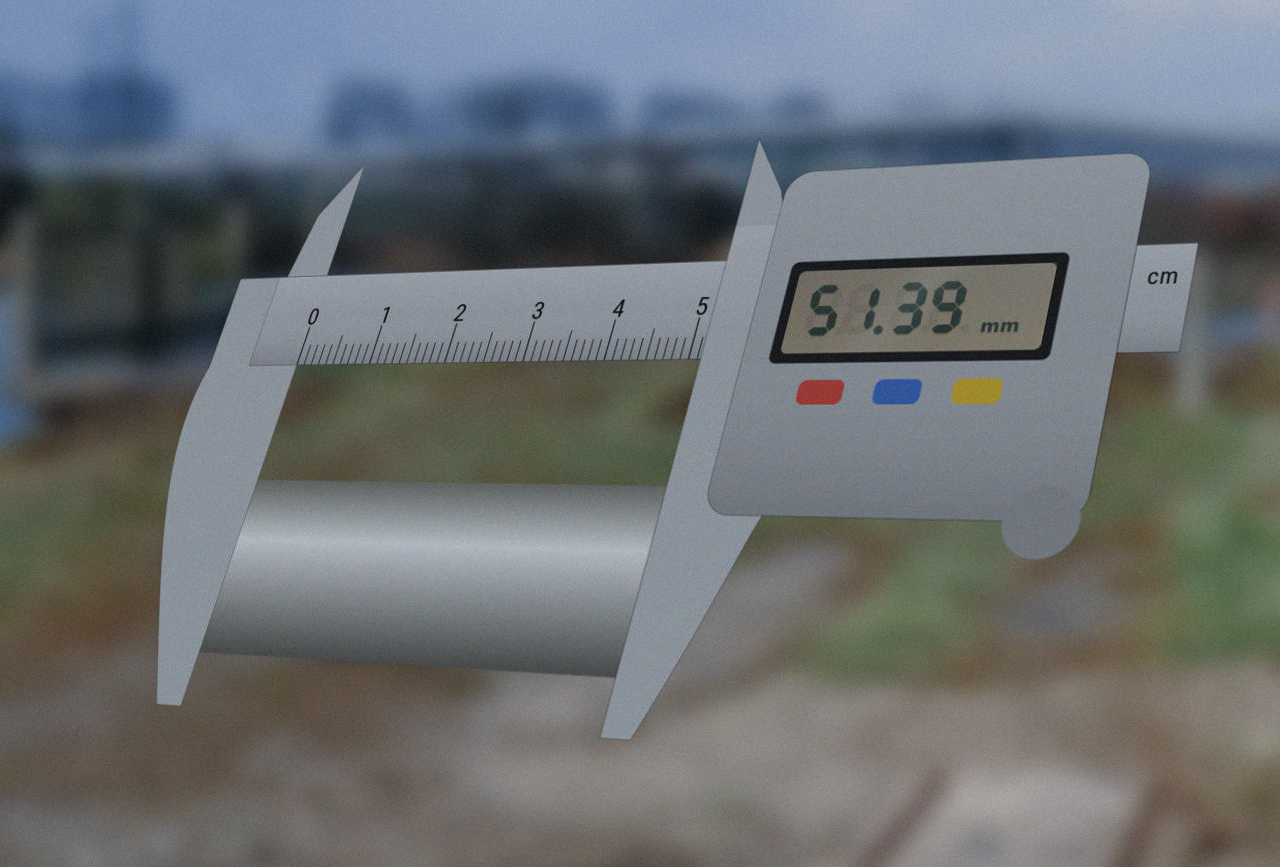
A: 51.39,mm
